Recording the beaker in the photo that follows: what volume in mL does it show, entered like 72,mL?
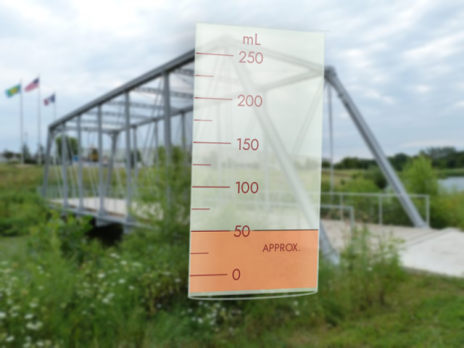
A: 50,mL
